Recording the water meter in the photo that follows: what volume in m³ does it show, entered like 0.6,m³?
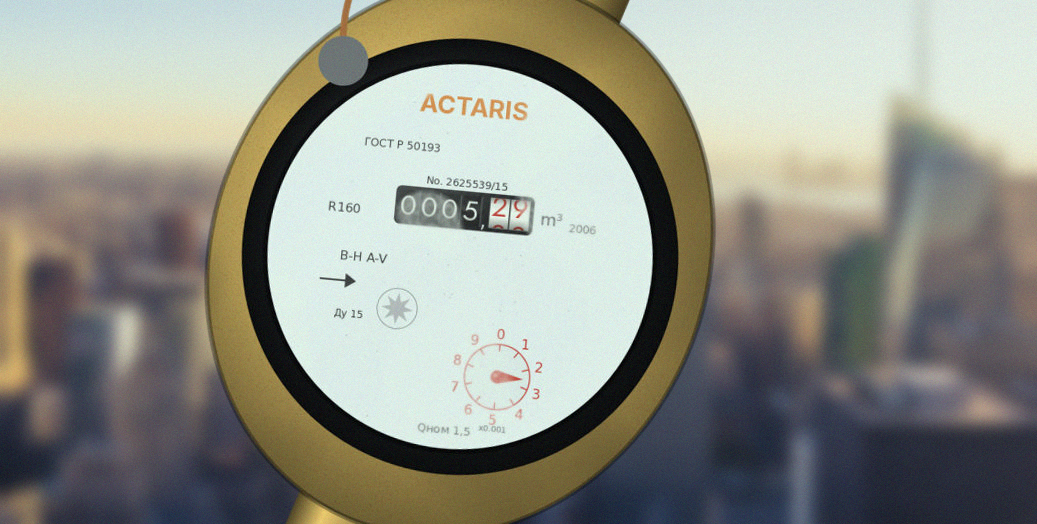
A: 5.292,m³
